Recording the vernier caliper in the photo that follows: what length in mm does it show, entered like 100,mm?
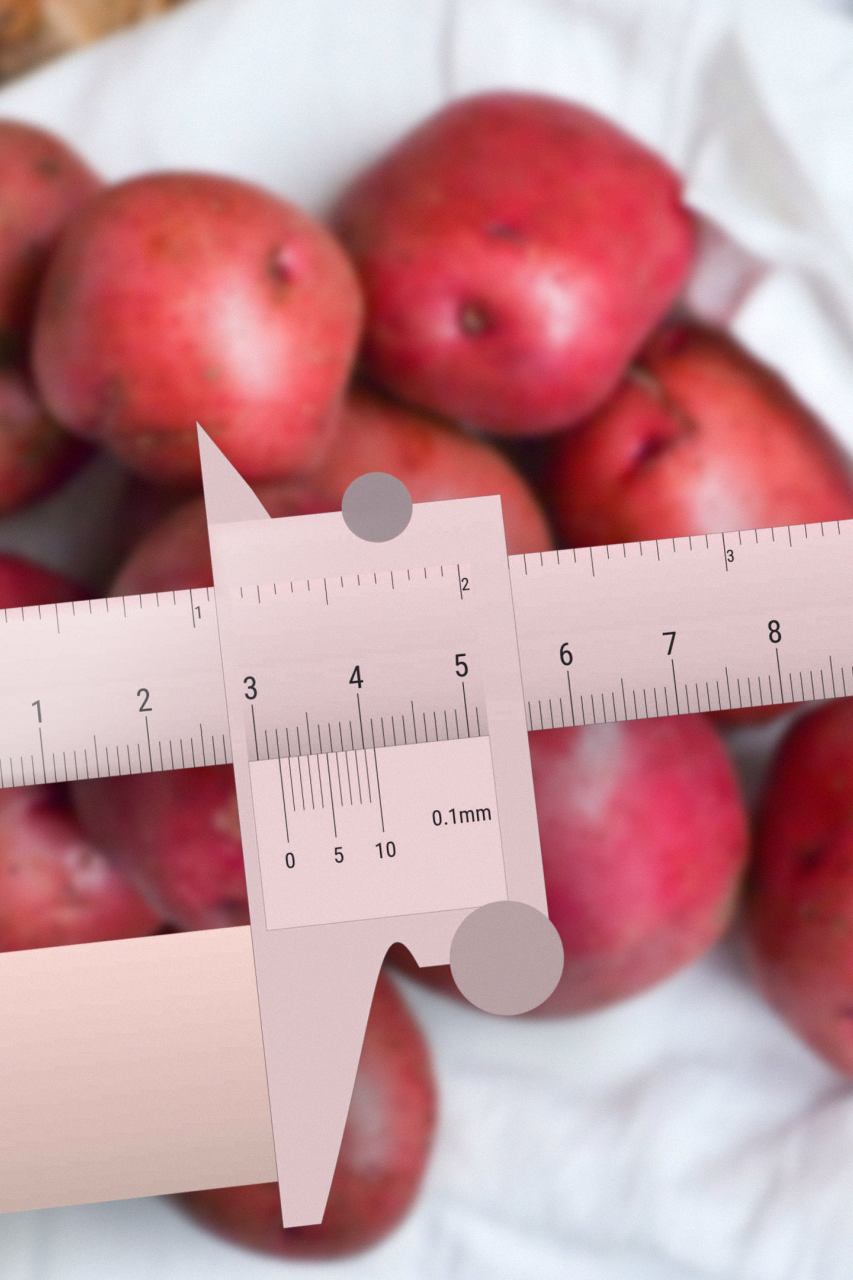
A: 32.0,mm
